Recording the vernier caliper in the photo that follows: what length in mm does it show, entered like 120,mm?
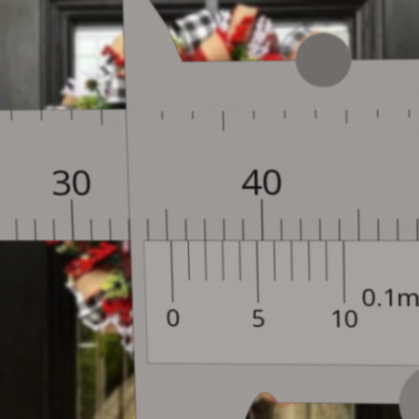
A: 35.2,mm
